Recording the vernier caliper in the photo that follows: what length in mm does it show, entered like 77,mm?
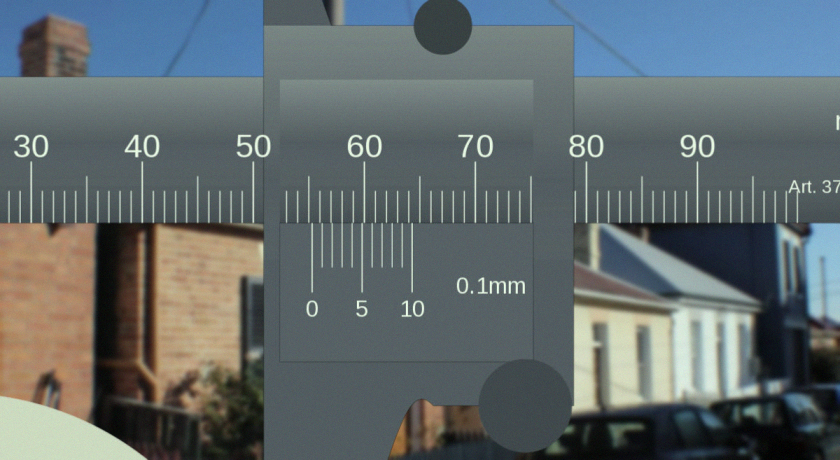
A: 55.3,mm
